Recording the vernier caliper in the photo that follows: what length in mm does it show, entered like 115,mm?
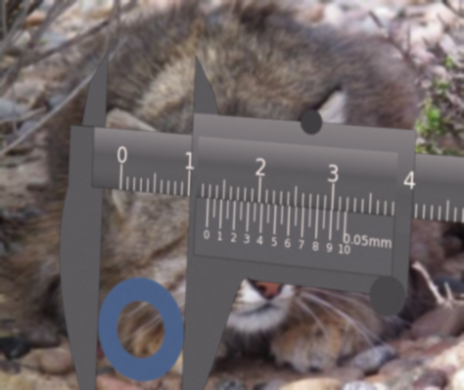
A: 12.8,mm
